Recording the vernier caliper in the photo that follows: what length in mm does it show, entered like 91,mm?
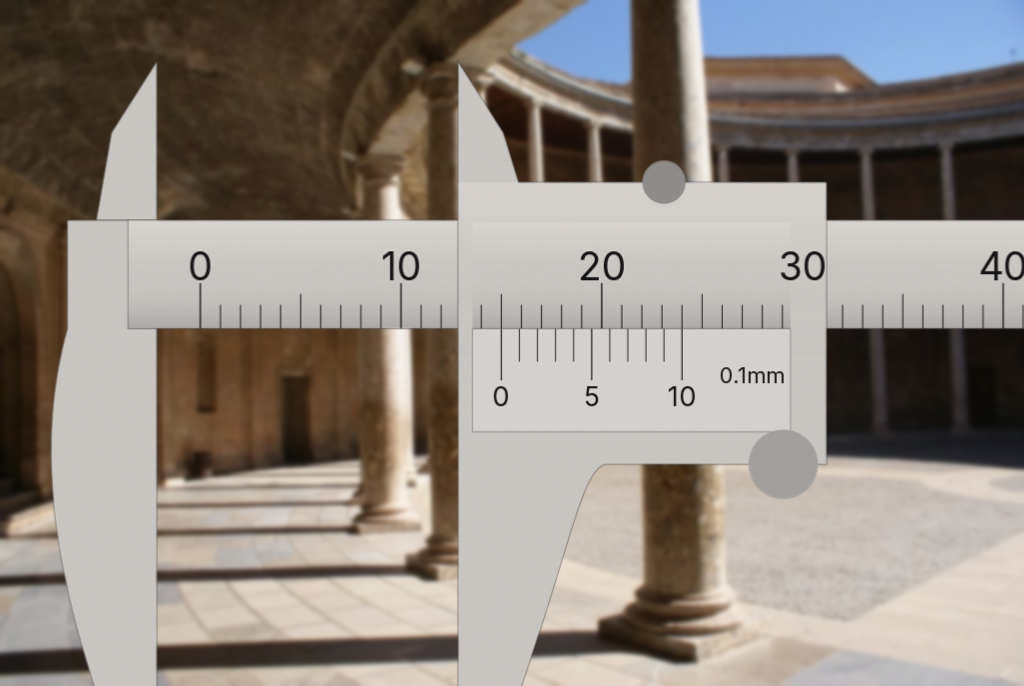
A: 15.0,mm
